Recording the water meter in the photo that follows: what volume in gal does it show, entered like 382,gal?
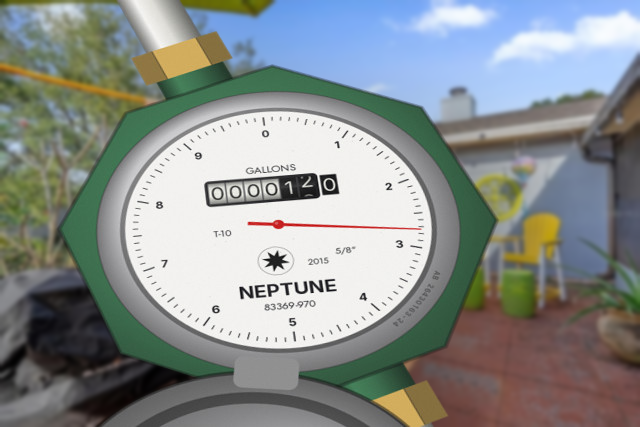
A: 122.7,gal
